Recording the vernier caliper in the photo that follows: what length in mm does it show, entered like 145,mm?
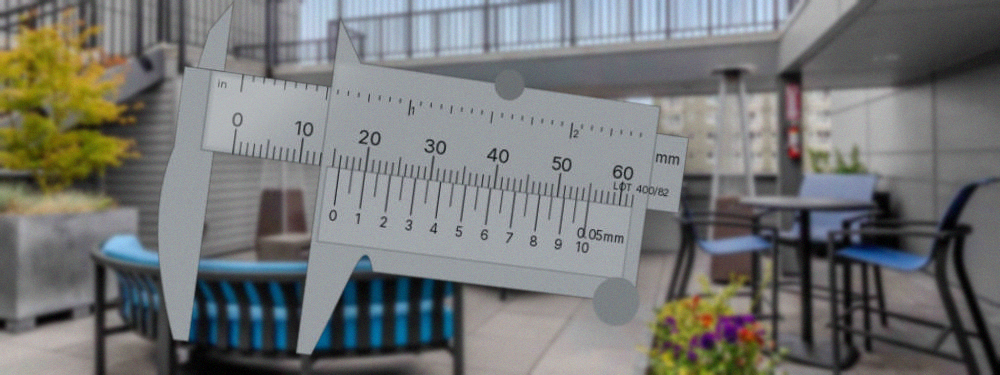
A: 16.0,mm
